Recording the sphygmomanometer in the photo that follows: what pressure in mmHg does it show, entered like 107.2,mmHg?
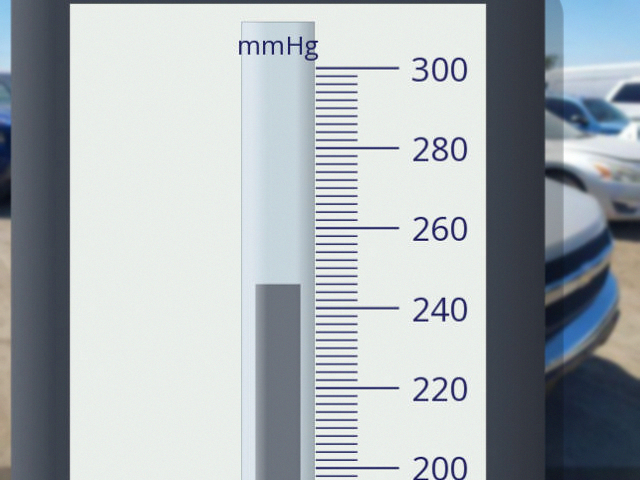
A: 246,mmHg
